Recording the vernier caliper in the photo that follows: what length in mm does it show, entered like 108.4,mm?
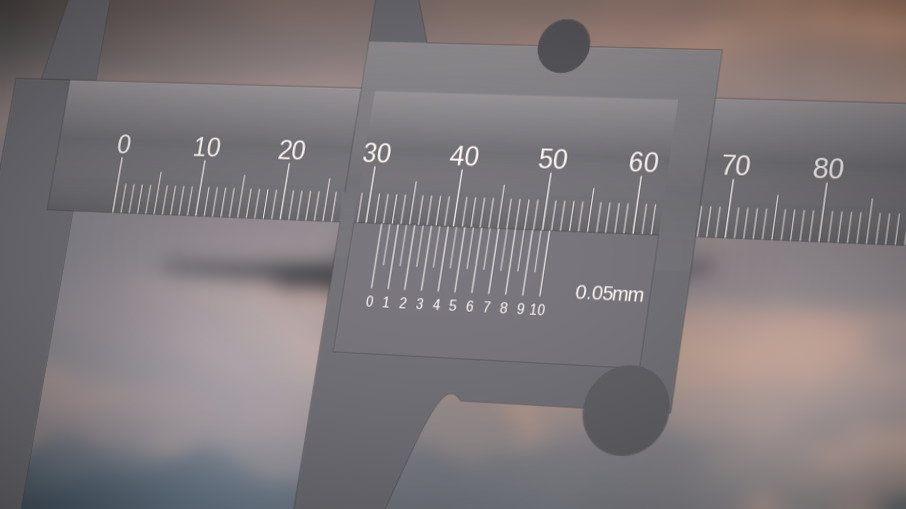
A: 31.8,mm
